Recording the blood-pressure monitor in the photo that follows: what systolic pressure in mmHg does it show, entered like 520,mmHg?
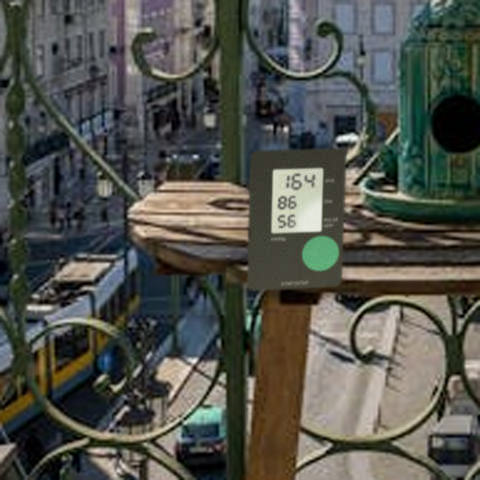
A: 164,mmHg
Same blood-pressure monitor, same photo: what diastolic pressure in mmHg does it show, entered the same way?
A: 86,mmHg
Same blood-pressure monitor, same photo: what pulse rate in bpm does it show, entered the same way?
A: 56,bpm
